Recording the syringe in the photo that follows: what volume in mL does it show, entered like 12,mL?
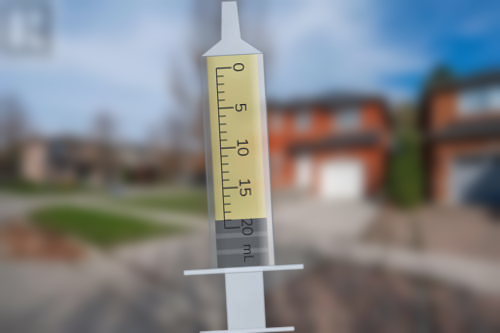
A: 19,mL
